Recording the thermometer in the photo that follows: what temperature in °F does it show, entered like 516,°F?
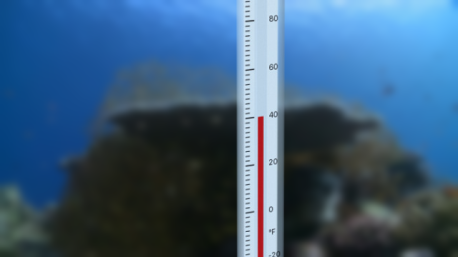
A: 40,°F
